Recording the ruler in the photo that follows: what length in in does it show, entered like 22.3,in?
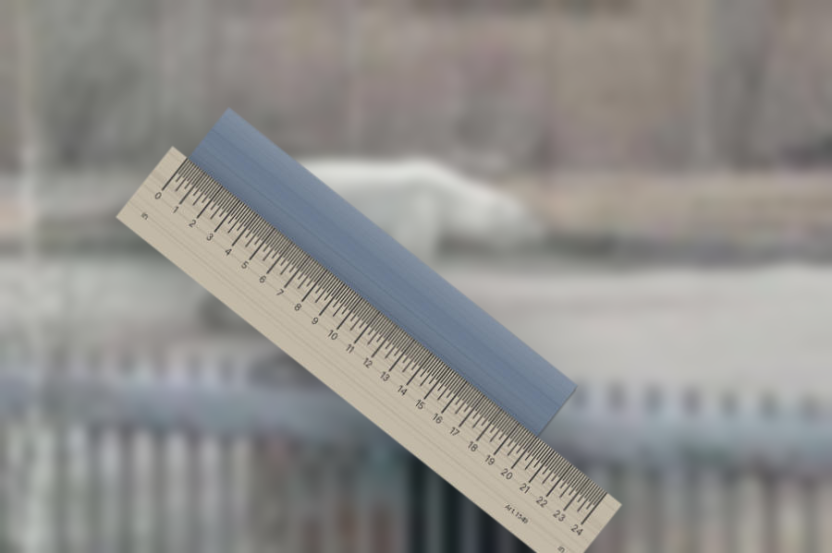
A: 20,in
